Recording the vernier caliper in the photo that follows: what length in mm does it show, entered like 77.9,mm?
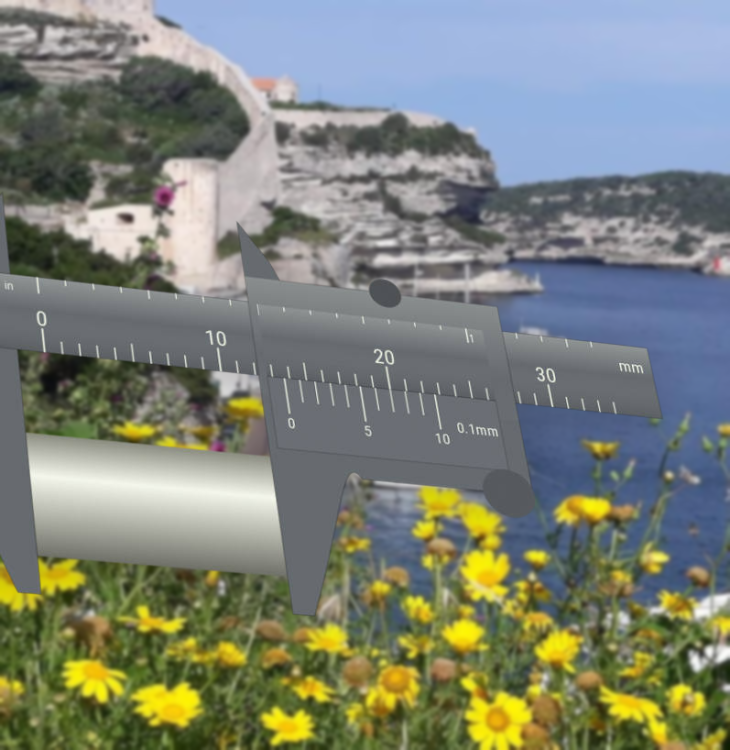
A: 13.7,mm
